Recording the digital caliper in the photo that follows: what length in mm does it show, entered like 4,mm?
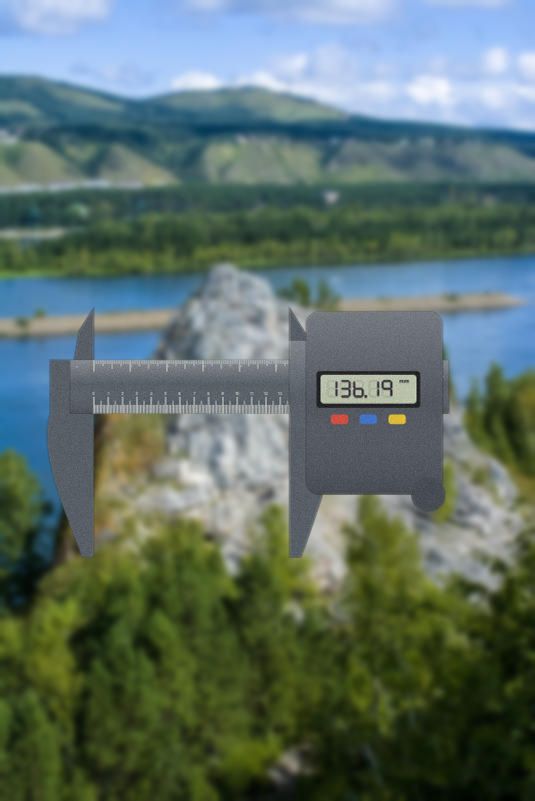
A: 136.19,mm
